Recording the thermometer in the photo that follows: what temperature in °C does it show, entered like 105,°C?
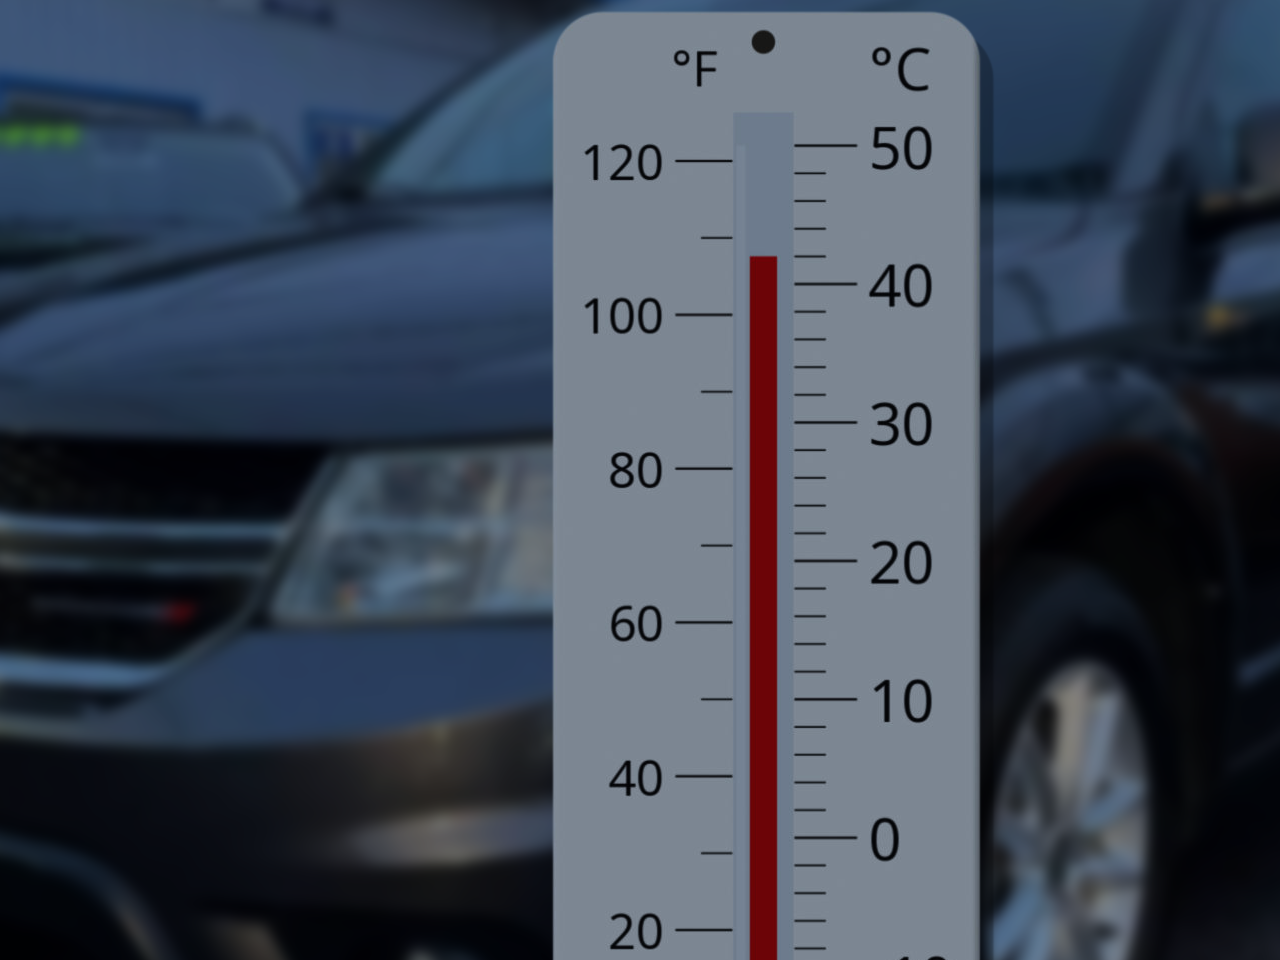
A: 42,°C
